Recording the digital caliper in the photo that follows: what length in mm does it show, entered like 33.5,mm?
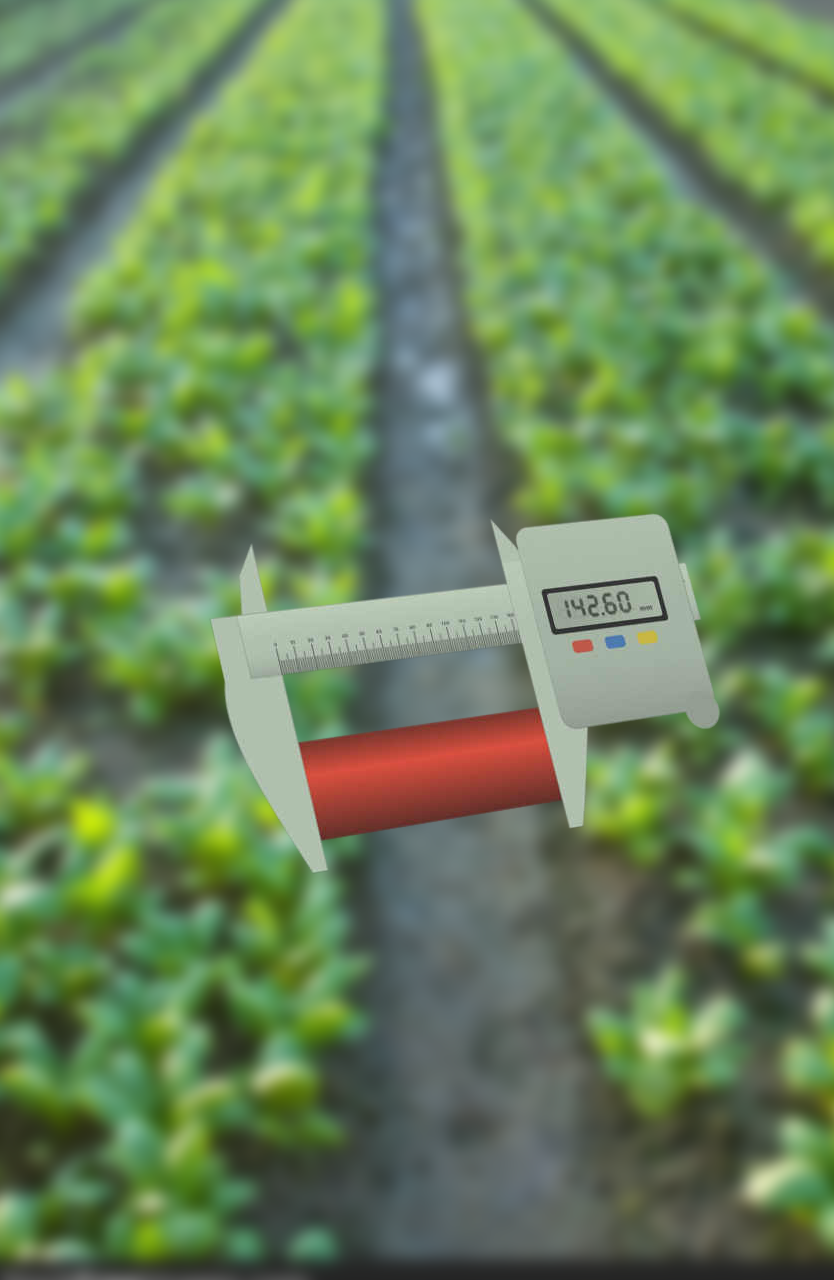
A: 142.60,mm
